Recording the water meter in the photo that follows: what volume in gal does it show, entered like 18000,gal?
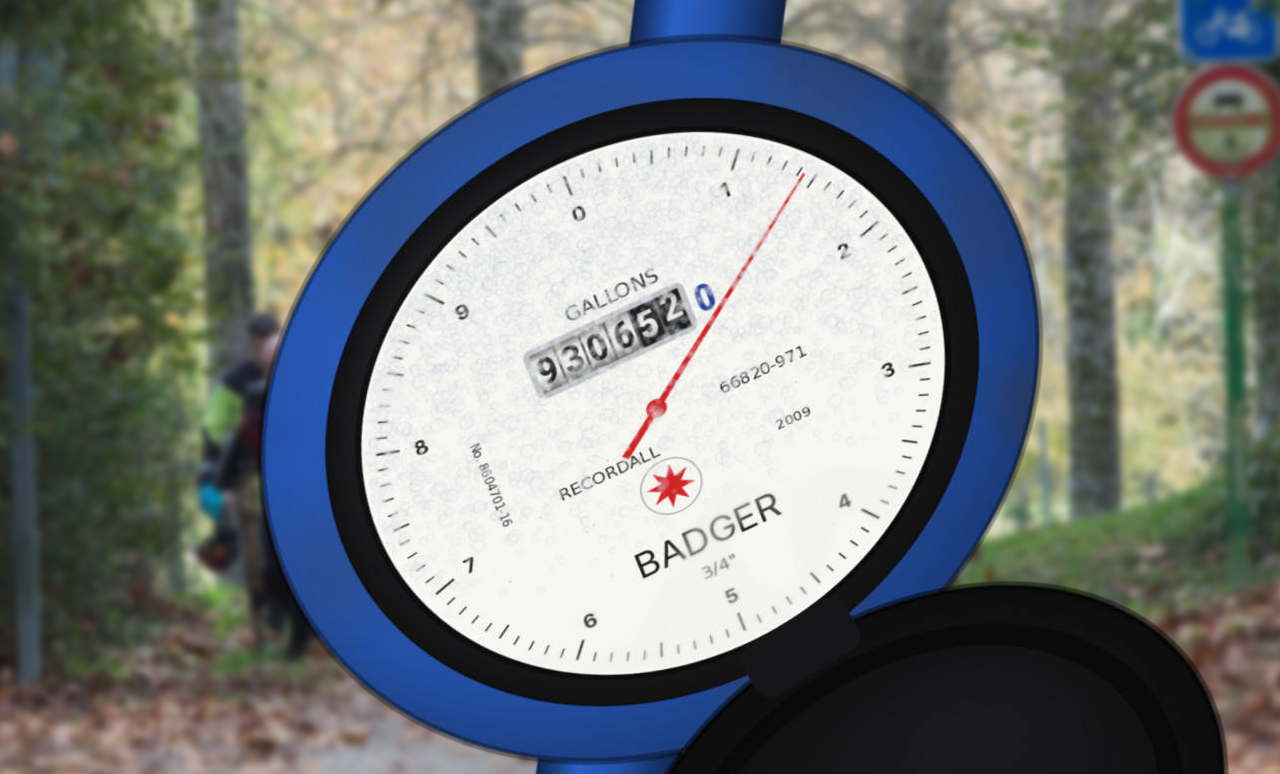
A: 9306521.4,gal
